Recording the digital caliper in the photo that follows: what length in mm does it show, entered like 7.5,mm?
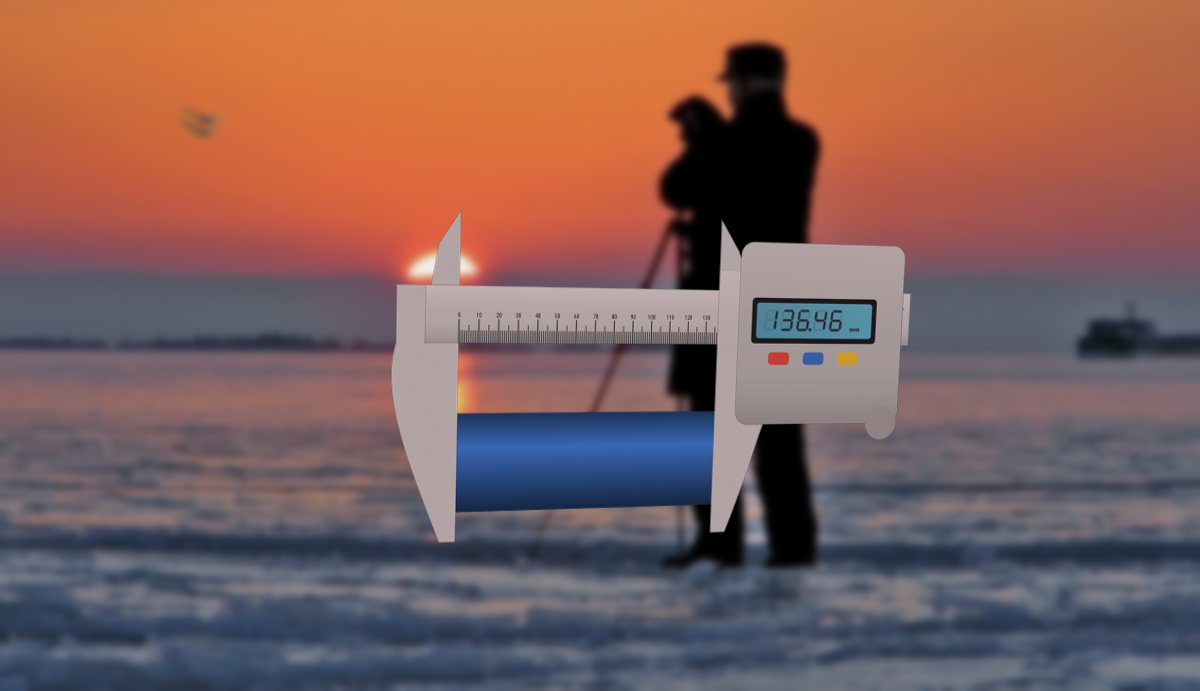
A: 136.46,mm
